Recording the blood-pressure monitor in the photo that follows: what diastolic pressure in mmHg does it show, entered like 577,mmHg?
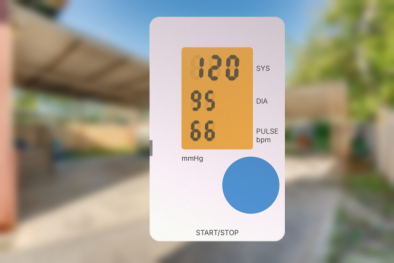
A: 95,mmHg
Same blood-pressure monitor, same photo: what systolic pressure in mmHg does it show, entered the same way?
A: 120,mmHg
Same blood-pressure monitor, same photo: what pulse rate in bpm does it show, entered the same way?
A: 66,bpm
